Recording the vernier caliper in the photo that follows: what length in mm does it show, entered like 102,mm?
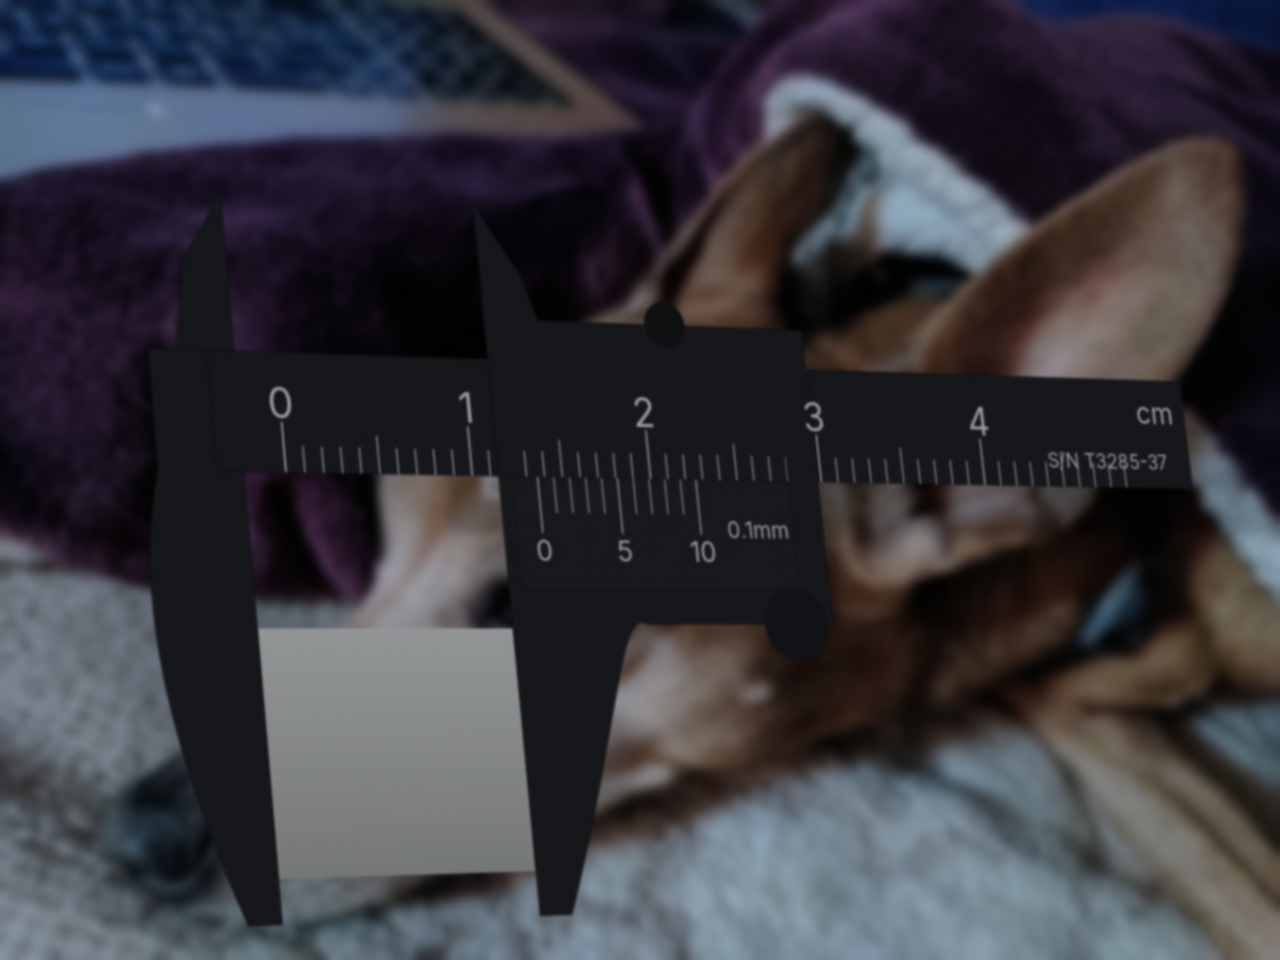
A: 13.6,mm
